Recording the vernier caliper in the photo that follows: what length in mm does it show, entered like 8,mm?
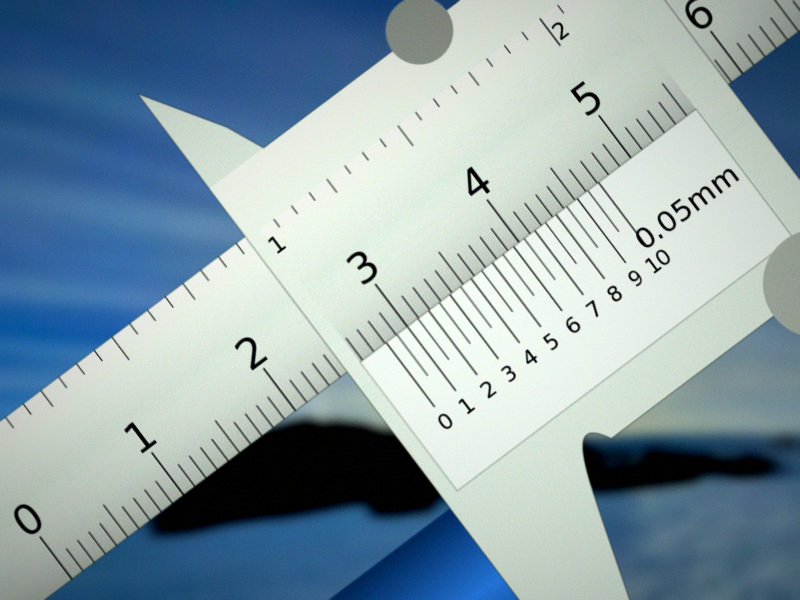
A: 28.1,mm
